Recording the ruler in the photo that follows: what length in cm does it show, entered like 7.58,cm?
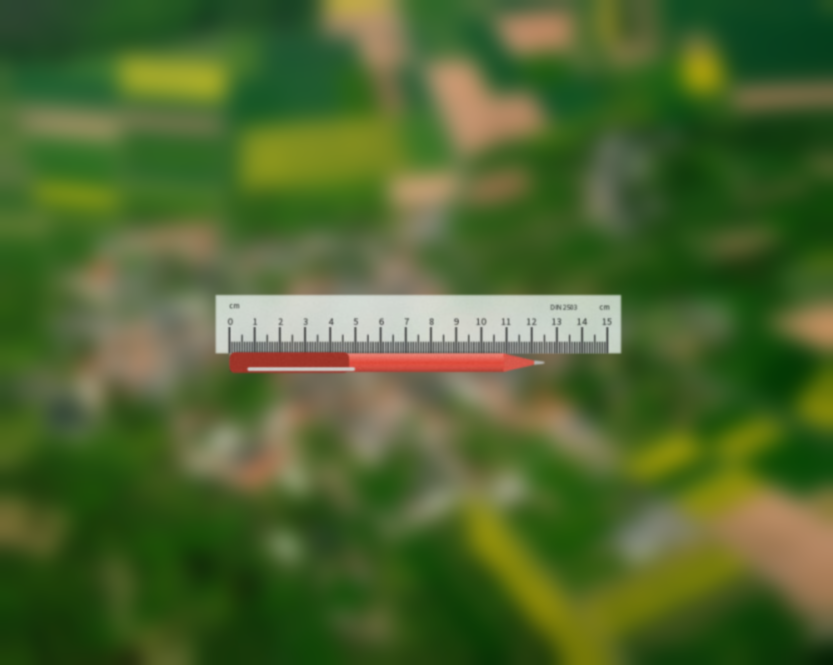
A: 12.5,cm
